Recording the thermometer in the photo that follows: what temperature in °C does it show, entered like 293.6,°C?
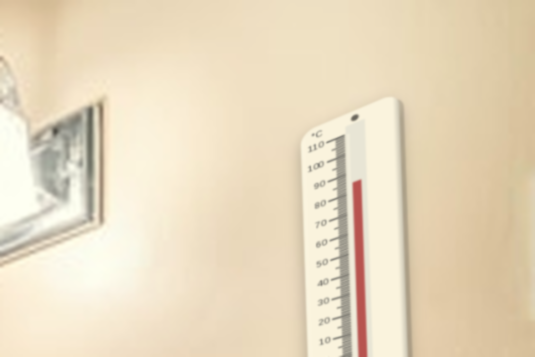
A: 85,°C
